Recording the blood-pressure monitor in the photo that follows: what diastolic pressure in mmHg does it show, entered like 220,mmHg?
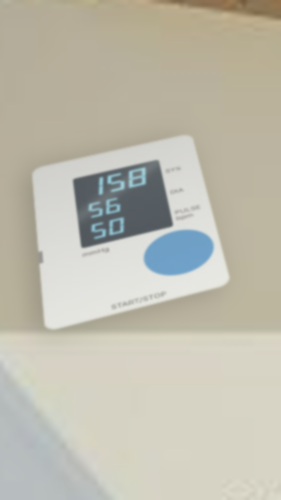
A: 56,mmHg
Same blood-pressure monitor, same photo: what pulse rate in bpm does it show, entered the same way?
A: 50,bpm
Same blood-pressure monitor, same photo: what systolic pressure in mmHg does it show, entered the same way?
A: 158,mmHg
